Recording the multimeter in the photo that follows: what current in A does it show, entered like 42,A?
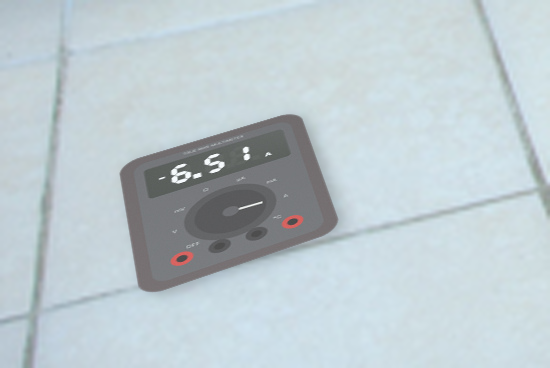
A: -6.51,A
